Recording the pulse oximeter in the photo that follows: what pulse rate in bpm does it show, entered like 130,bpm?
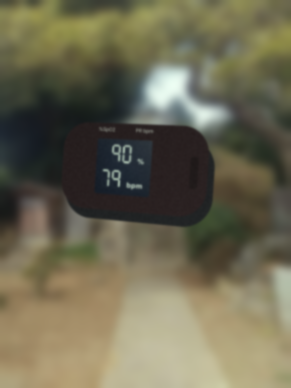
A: 79,bpm
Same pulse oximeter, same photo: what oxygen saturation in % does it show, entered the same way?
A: 90,%
